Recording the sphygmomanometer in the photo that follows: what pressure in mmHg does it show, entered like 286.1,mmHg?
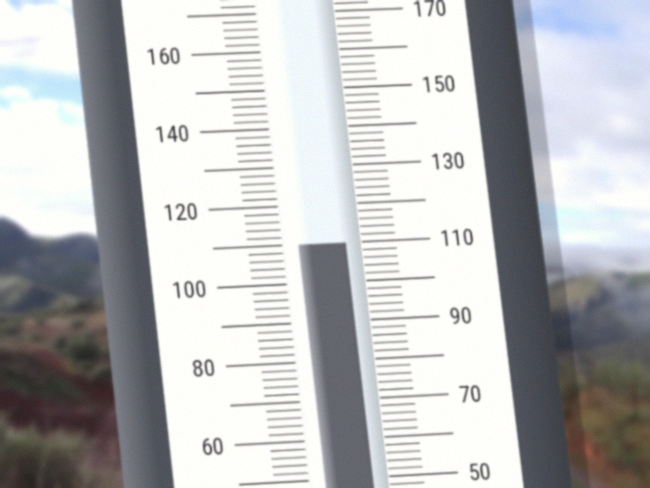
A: 110,mmHg
